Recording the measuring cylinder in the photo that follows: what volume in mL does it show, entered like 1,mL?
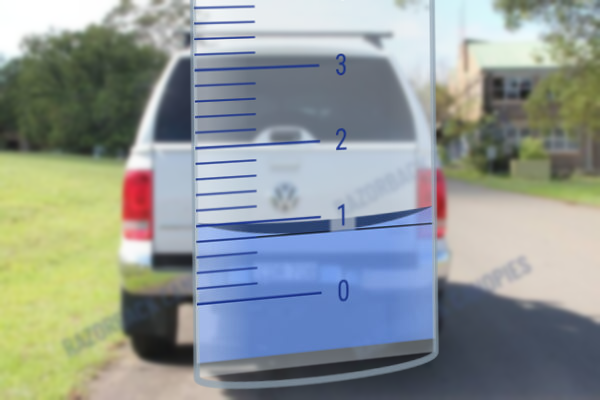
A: 0.8,mL
